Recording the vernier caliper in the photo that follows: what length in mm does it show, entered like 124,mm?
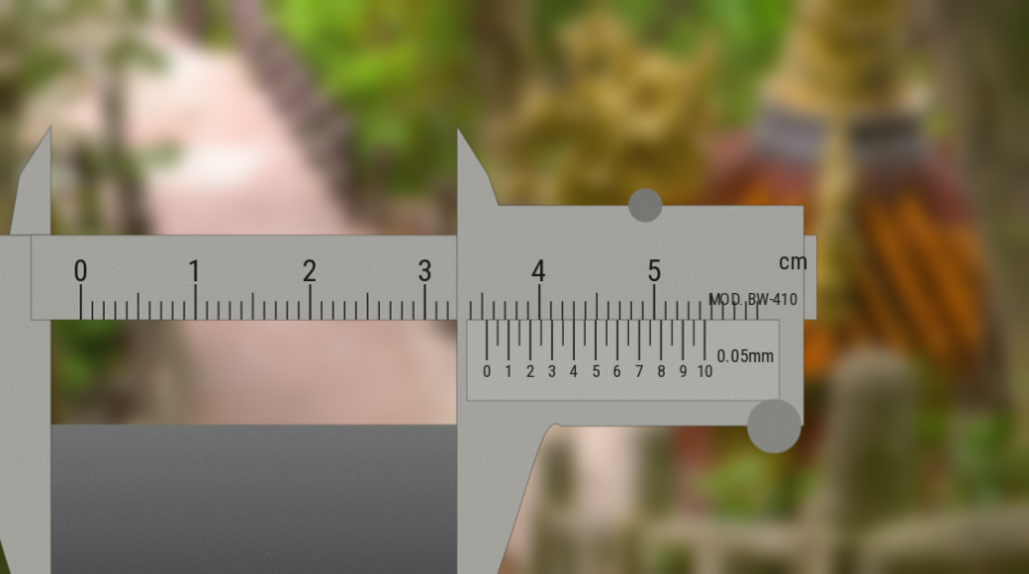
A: 35.4,mm
